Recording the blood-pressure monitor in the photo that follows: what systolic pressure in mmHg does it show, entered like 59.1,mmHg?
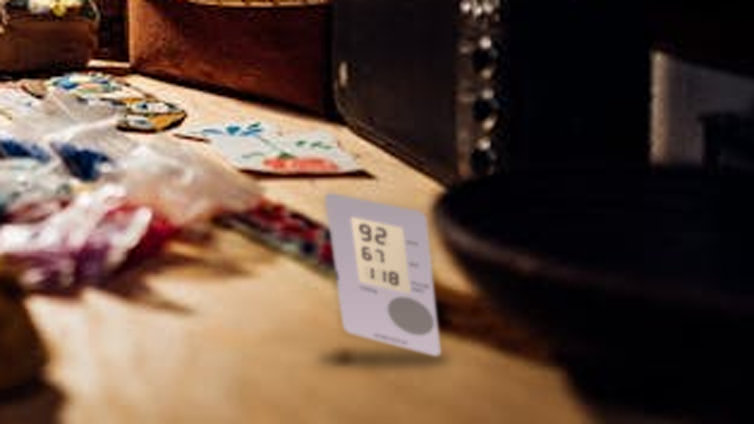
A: 92,mmHg
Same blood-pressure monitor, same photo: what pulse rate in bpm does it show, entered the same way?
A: 118,bpm
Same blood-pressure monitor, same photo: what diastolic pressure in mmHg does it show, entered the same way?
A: 67,mmHg
